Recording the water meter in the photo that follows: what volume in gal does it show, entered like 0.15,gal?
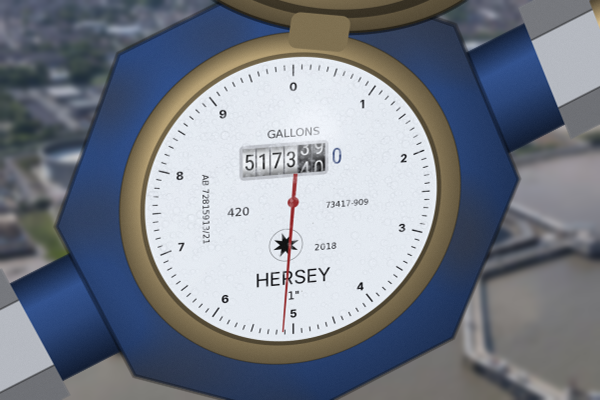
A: 5173395.1,gal
